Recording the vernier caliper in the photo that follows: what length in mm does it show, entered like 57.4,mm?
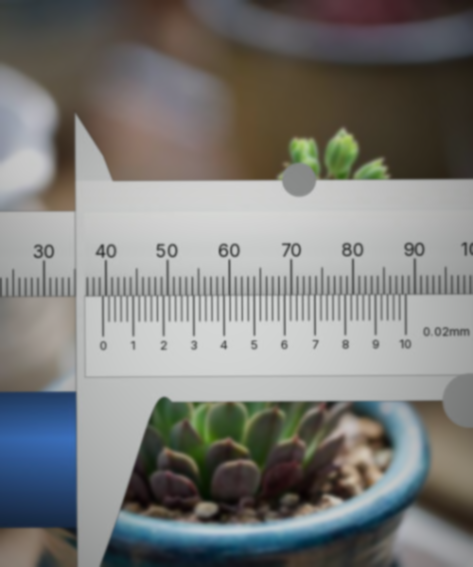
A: 39.5,mm
